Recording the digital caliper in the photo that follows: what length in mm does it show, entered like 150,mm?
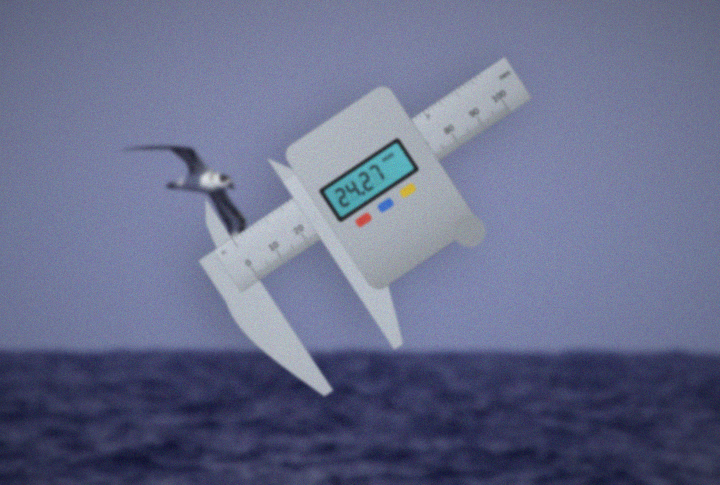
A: 24.27,mm
